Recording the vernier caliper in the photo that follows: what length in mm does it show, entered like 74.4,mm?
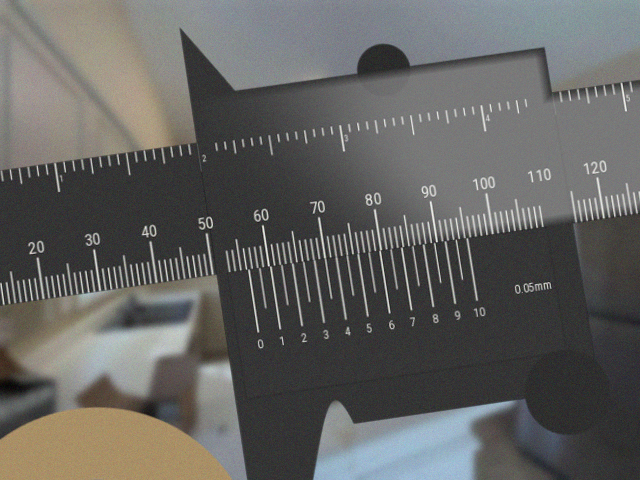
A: 56.4,mm
